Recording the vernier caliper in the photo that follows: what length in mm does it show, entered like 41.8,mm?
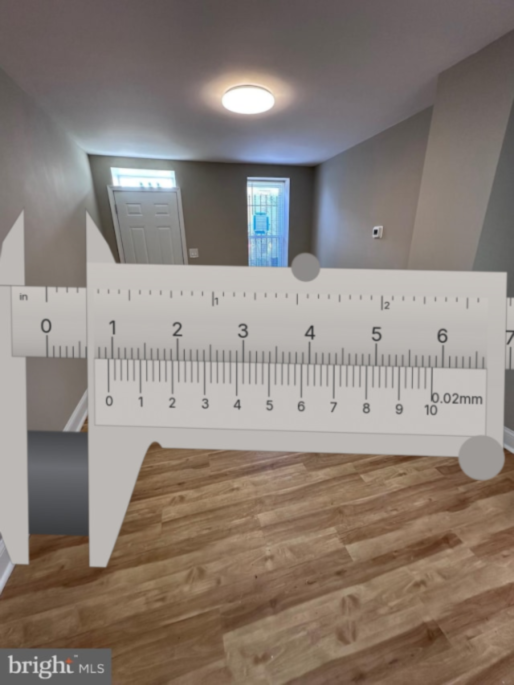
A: 9.4,mm
